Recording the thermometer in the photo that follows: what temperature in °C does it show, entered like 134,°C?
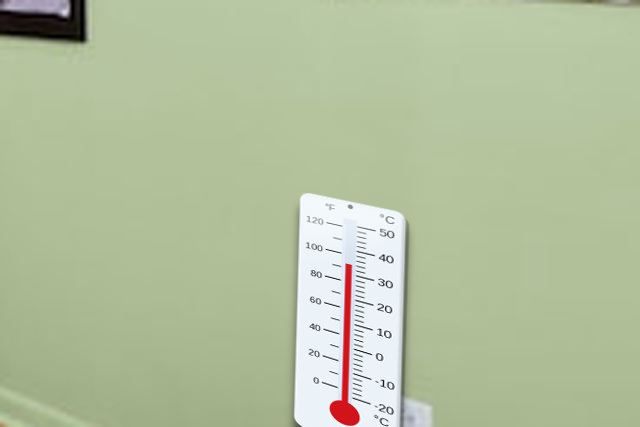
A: 34,°C
